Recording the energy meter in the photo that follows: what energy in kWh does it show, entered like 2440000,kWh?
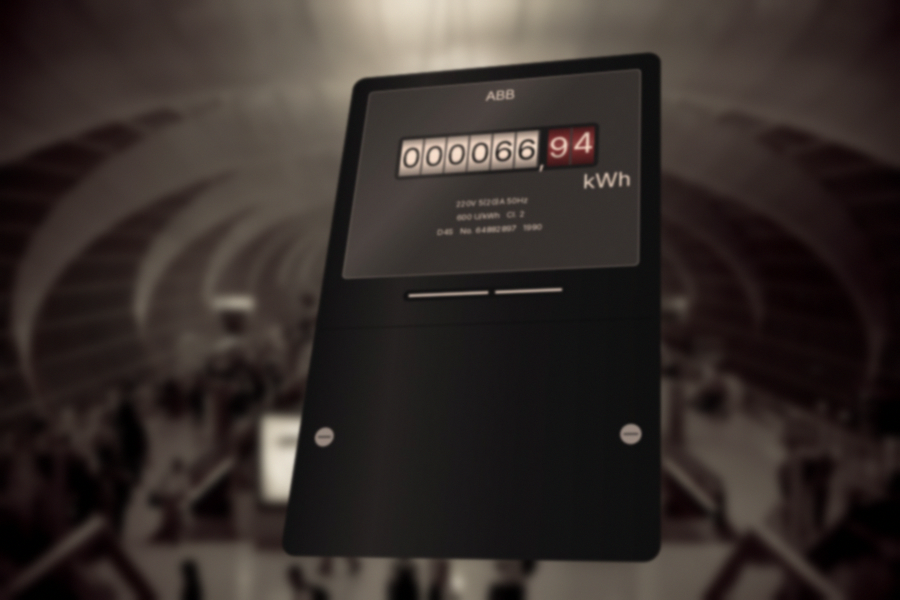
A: 66.94,kWh
